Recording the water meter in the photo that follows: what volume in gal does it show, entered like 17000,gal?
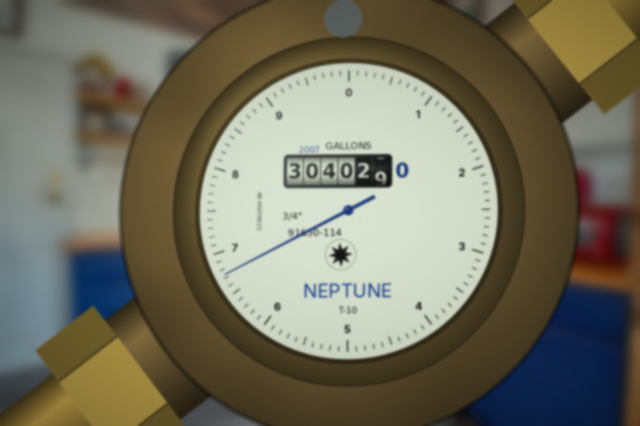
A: 3040286.7,gal
